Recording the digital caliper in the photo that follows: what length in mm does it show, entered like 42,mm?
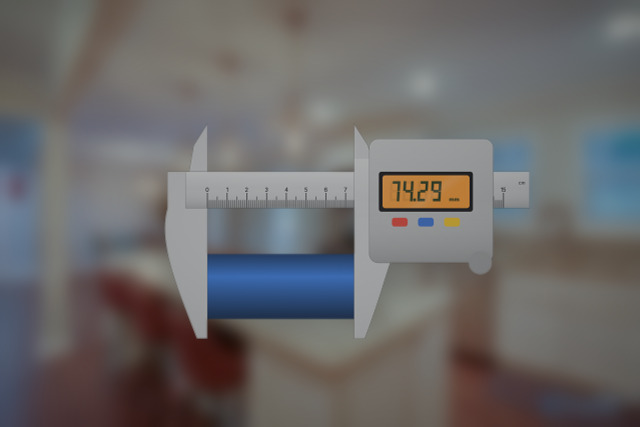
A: 74.29,mm
